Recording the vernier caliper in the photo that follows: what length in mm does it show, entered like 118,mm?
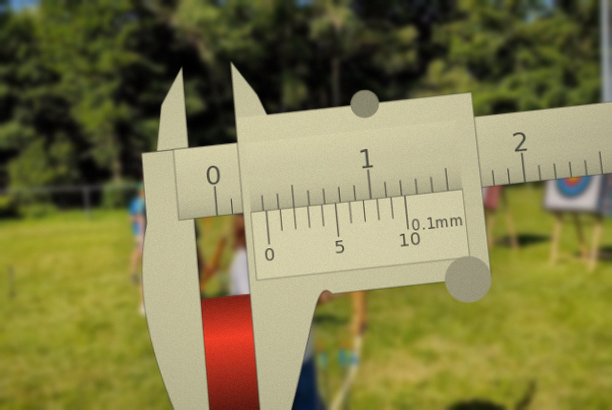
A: 3.2,mm
